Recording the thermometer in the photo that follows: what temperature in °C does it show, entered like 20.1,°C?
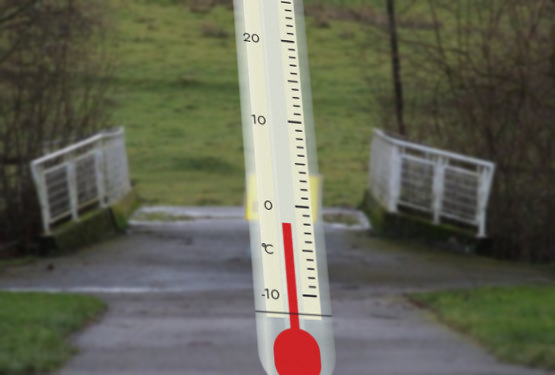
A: -2,°C
